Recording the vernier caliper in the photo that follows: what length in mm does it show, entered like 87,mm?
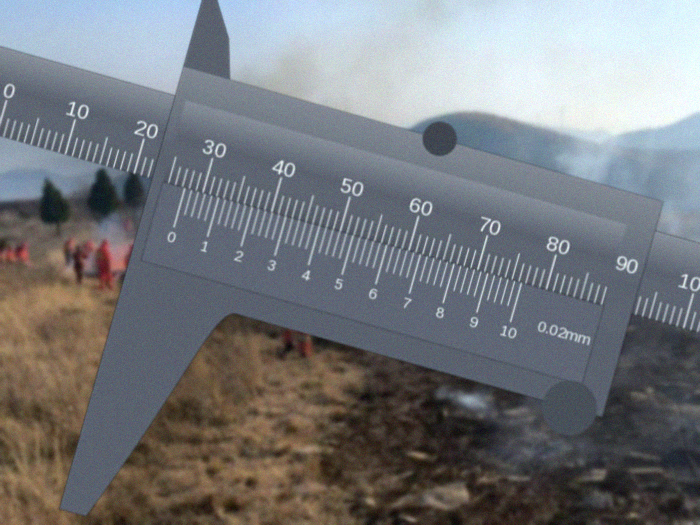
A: 27.4,mm
